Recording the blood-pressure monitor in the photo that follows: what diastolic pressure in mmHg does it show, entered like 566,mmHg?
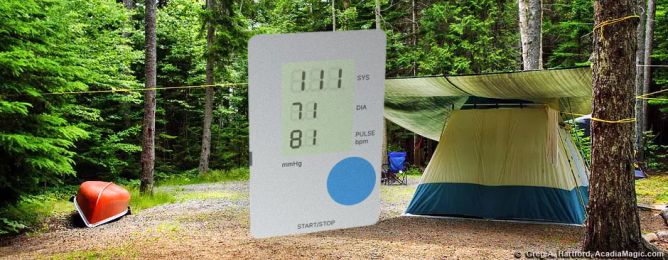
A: 71,mmHg
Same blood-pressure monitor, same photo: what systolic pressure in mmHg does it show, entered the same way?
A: 111,mmHg
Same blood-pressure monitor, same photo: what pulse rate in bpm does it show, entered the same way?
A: 81,bpm
